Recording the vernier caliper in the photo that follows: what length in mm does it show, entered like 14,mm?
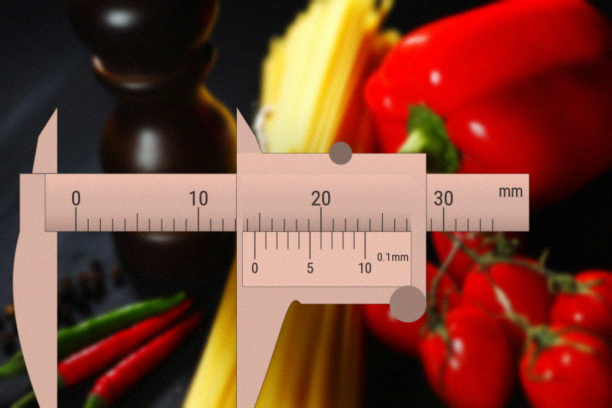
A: 14.6,mm
